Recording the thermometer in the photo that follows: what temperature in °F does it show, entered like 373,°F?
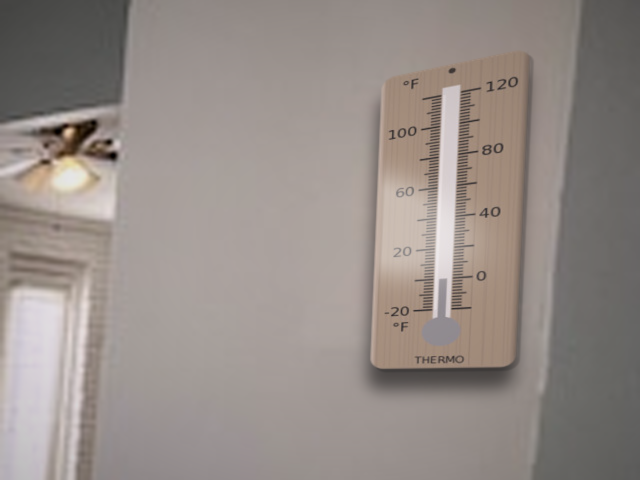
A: 0,°F
